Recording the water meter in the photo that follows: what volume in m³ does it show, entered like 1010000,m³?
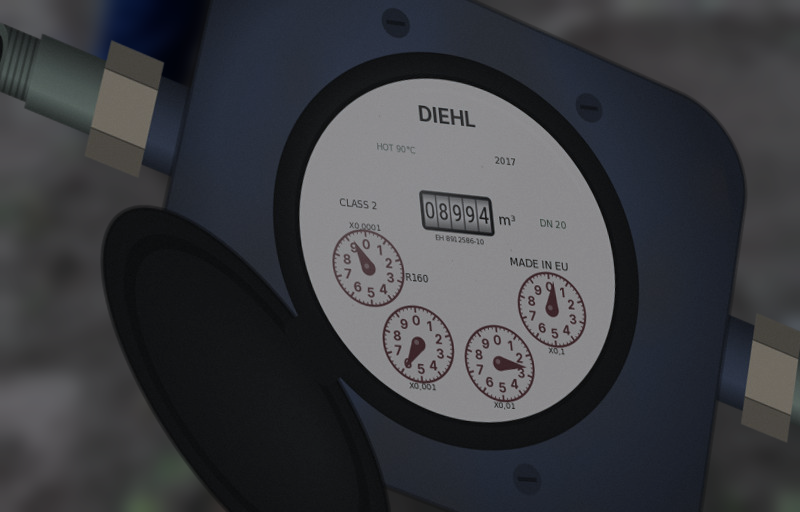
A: 8994.0259,m³
